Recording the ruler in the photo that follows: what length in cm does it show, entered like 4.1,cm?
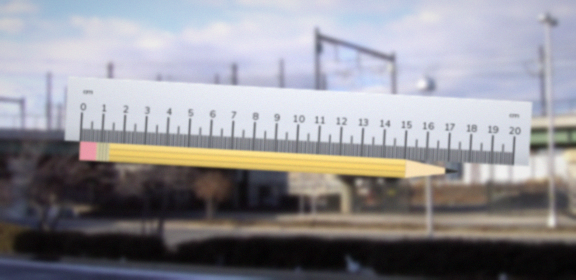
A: 17.5,cm
